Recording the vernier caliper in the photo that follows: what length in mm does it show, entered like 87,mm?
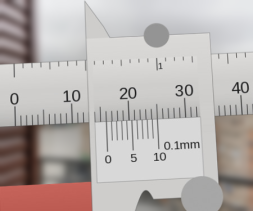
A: 16.0,mm
